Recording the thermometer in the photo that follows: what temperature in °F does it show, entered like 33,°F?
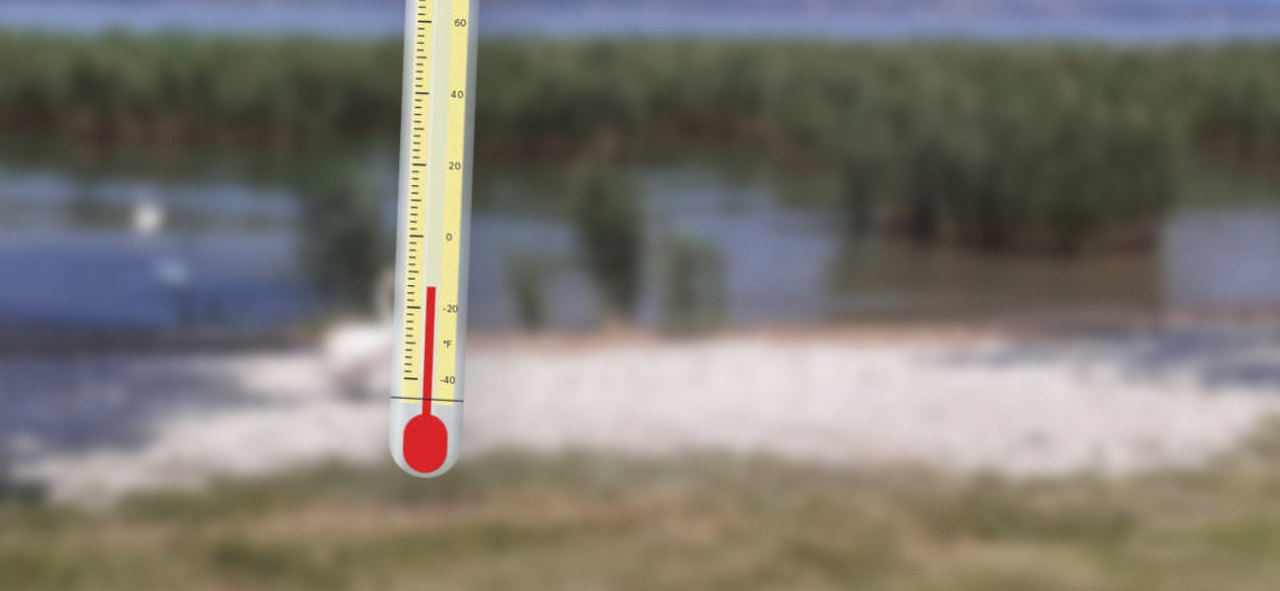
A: -14,°F
